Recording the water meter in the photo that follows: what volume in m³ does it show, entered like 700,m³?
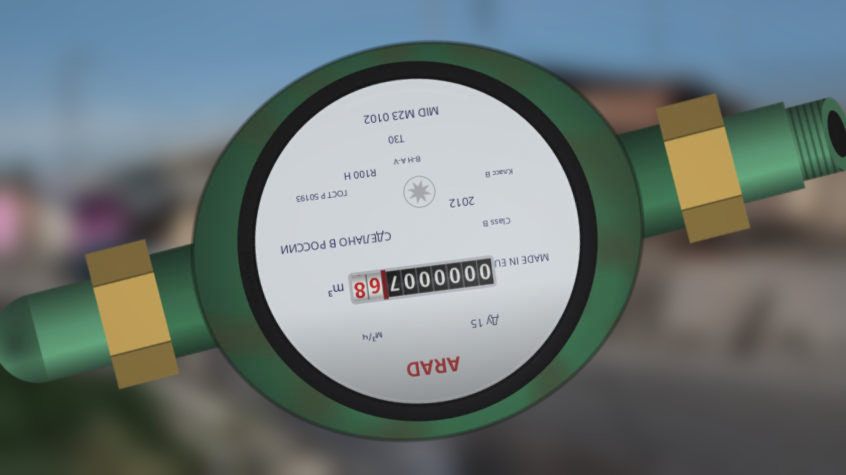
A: 7.68,m³
